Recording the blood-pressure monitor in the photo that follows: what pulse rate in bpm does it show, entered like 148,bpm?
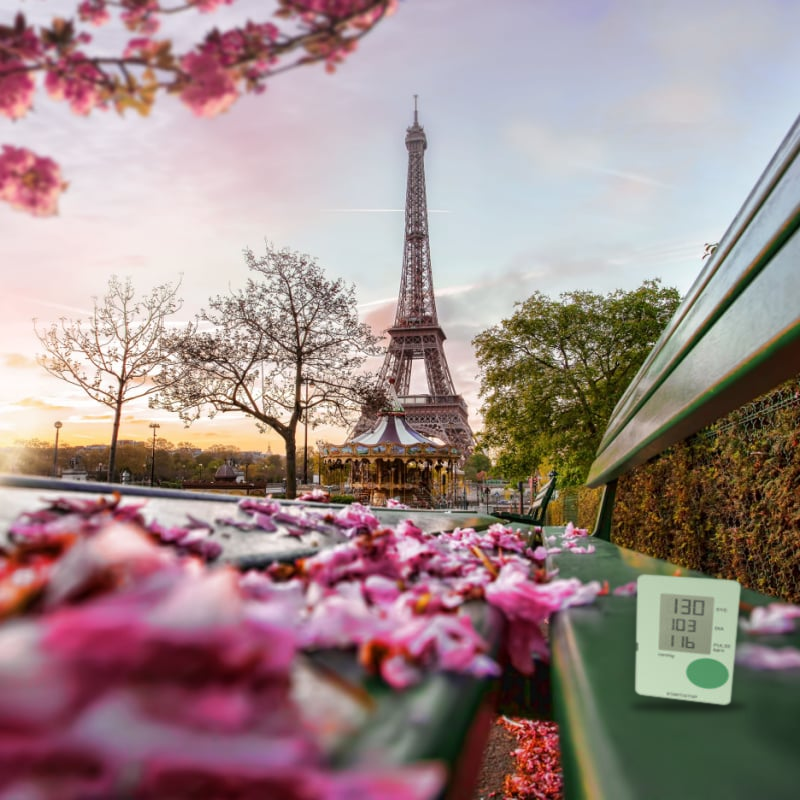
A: 116,bpm
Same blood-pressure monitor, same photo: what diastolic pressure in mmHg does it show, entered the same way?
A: 103,mmHg
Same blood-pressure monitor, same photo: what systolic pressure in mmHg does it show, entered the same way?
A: 130,mmHg
